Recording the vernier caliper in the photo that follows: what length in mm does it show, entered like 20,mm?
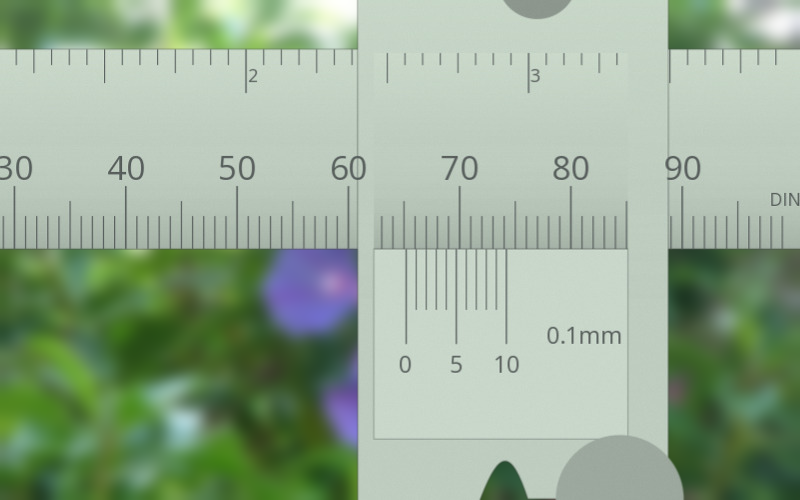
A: 65.2,mm
